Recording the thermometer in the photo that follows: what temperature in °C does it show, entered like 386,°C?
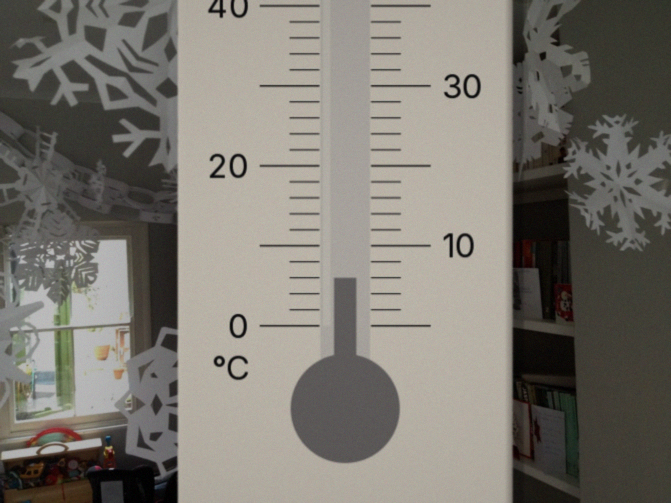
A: 6,°C
